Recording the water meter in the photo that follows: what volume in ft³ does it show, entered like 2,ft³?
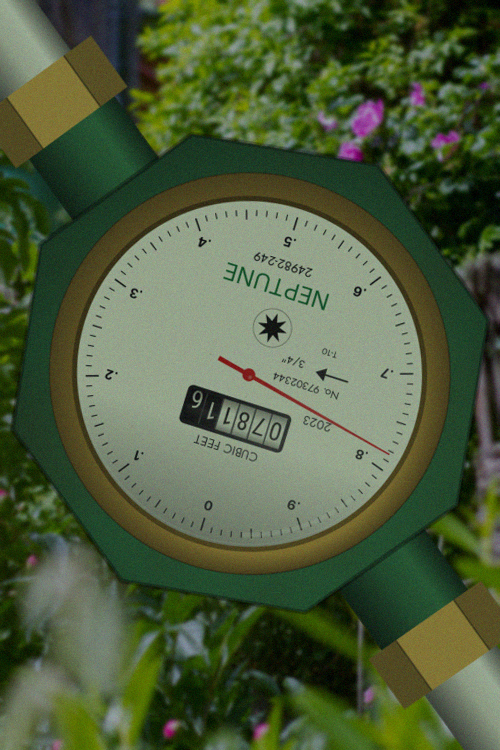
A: 78115.78,ft³
